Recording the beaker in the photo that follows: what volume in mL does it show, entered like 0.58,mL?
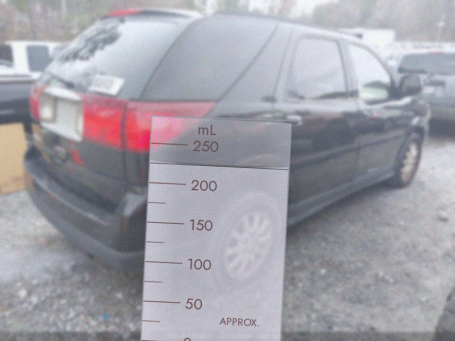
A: 225,mL
